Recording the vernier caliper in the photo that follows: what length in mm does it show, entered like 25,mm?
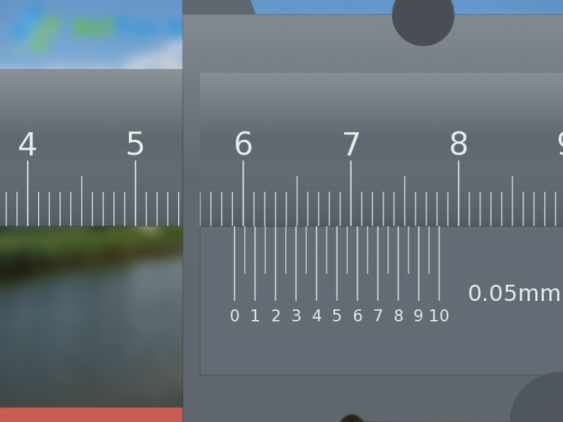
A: 59.2,mm
